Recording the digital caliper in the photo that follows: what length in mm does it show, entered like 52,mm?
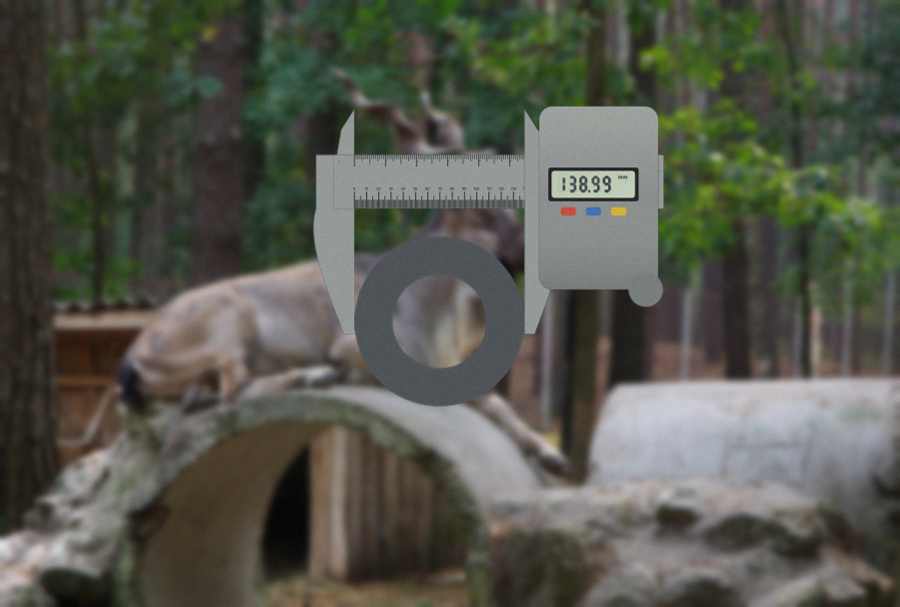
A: 138.99,mm
